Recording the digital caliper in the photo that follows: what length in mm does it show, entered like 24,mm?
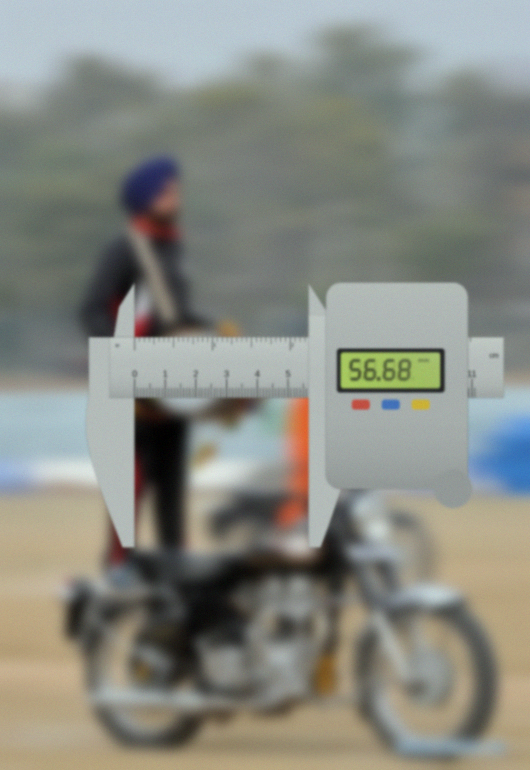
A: 56.68,mm
